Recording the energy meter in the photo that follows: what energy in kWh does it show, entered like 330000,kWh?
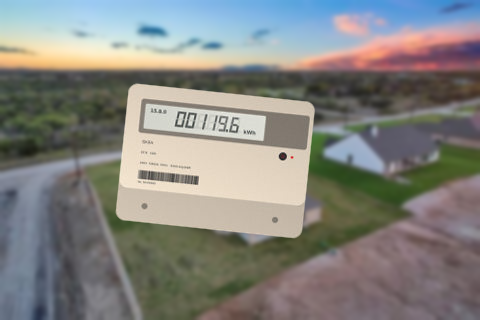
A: 119.6,kWh
